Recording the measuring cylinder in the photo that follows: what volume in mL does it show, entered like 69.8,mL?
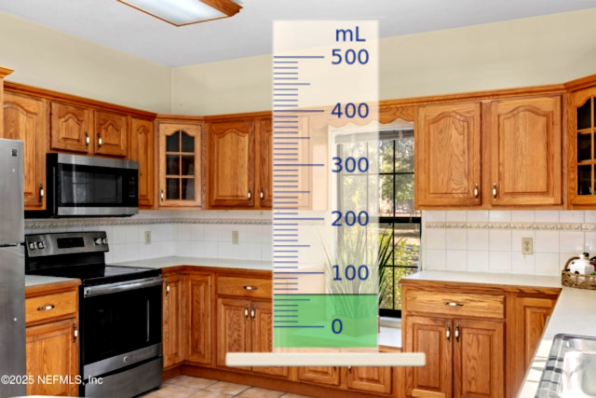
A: 60,mL
